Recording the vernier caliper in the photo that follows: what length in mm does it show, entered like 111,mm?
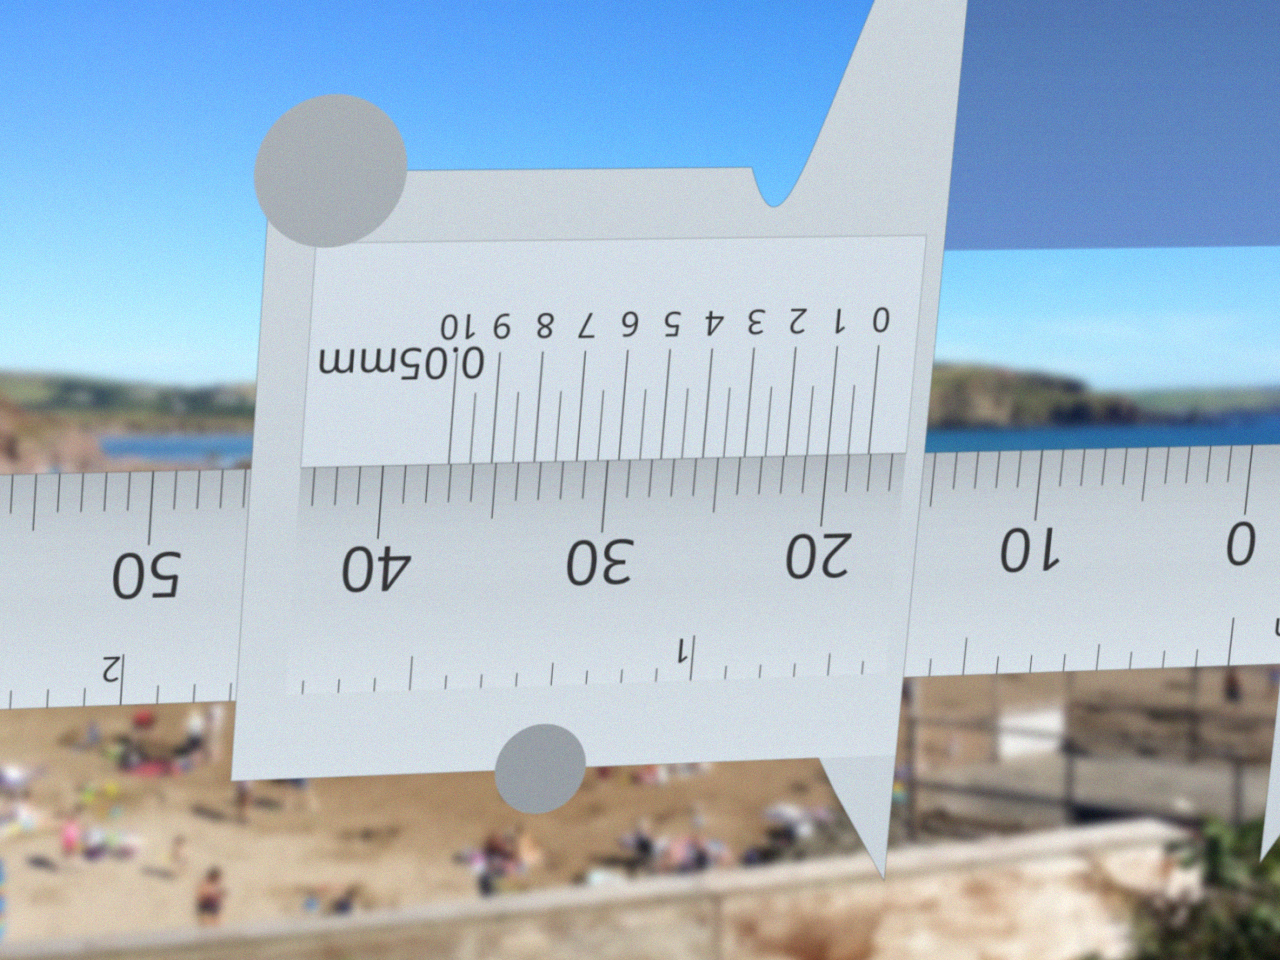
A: 18.1,mm
